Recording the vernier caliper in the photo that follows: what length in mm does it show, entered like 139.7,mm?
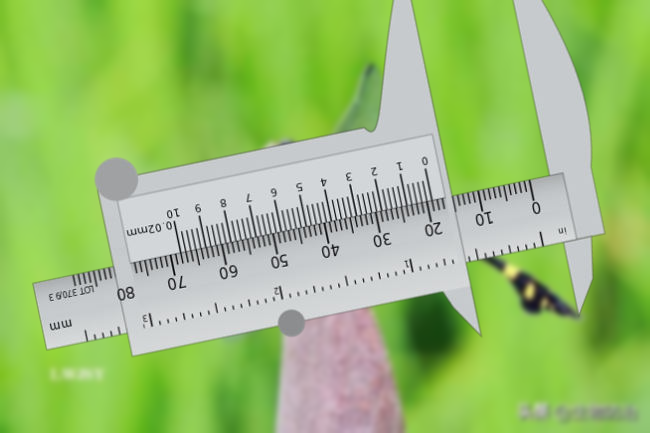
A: 19.0,mm
